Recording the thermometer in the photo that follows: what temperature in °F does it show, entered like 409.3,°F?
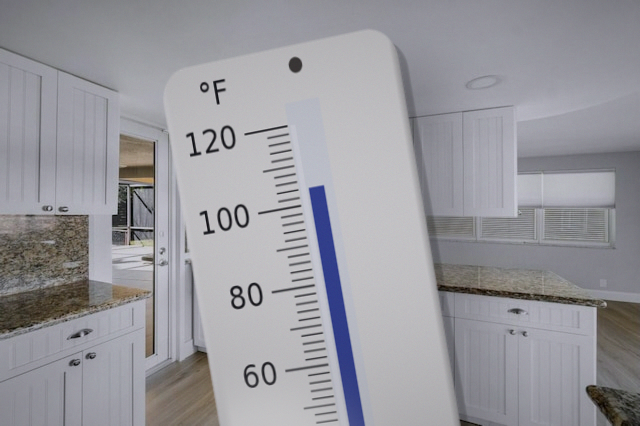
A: 104,°F
